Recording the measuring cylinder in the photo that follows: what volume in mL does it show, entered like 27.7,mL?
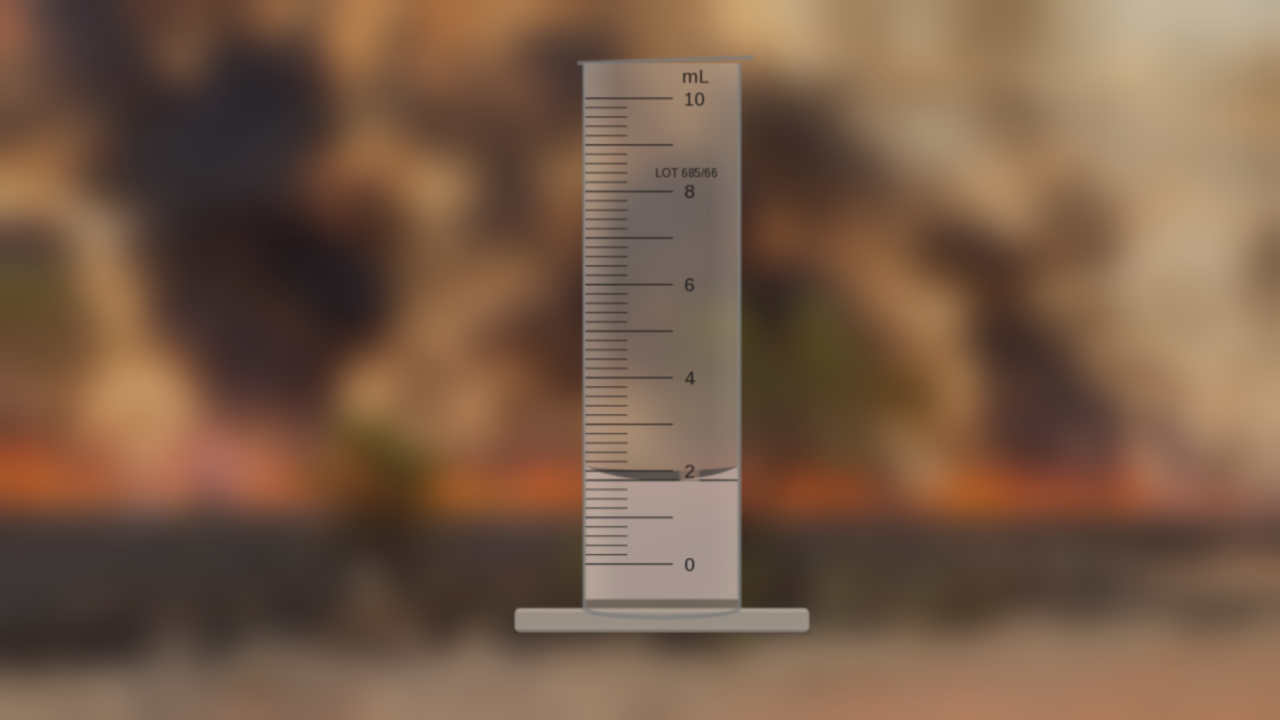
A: 1.8,mL
